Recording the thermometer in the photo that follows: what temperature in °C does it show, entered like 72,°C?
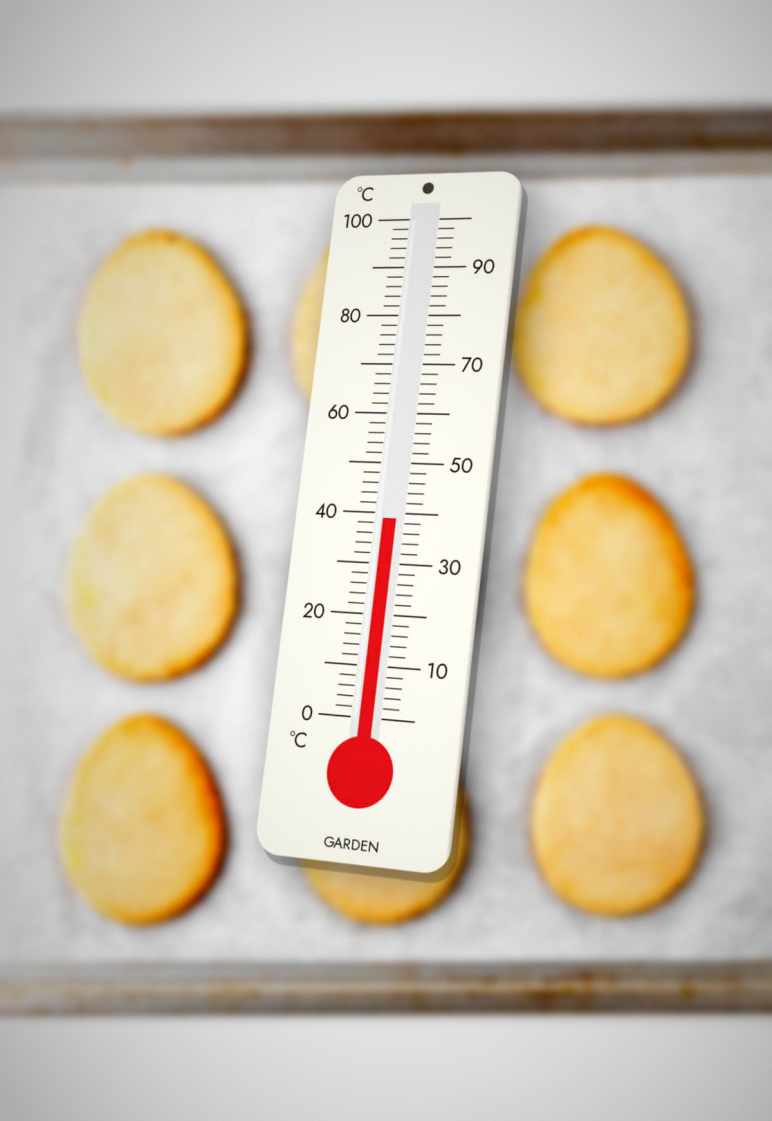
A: 39,°C
